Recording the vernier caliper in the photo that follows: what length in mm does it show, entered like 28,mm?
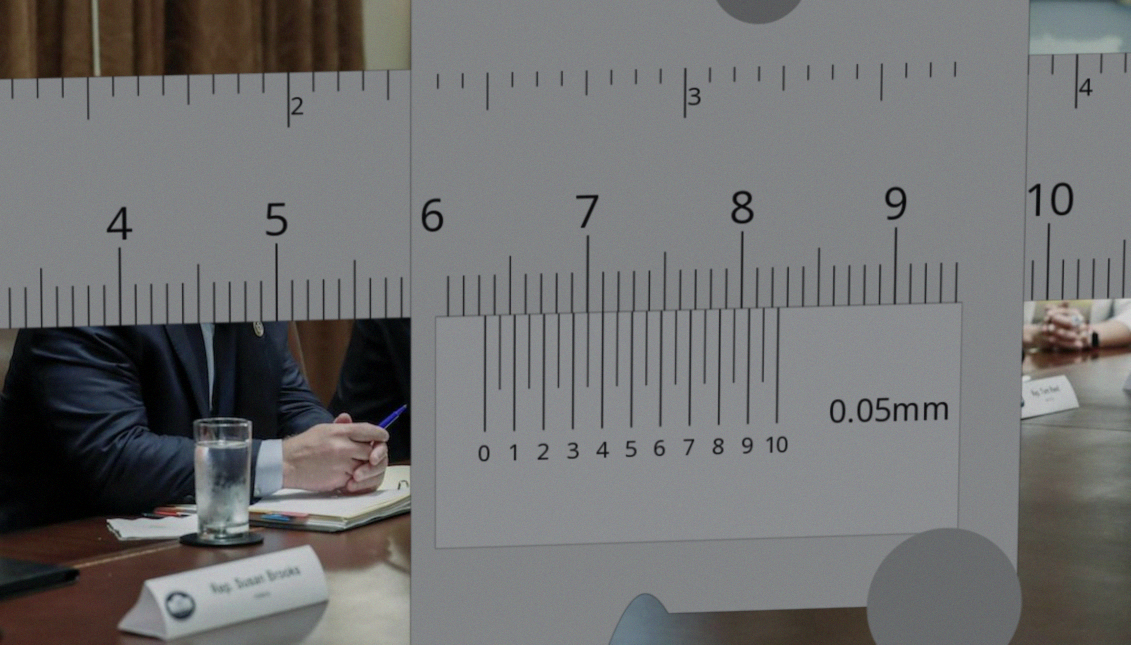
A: 63.4,mm
